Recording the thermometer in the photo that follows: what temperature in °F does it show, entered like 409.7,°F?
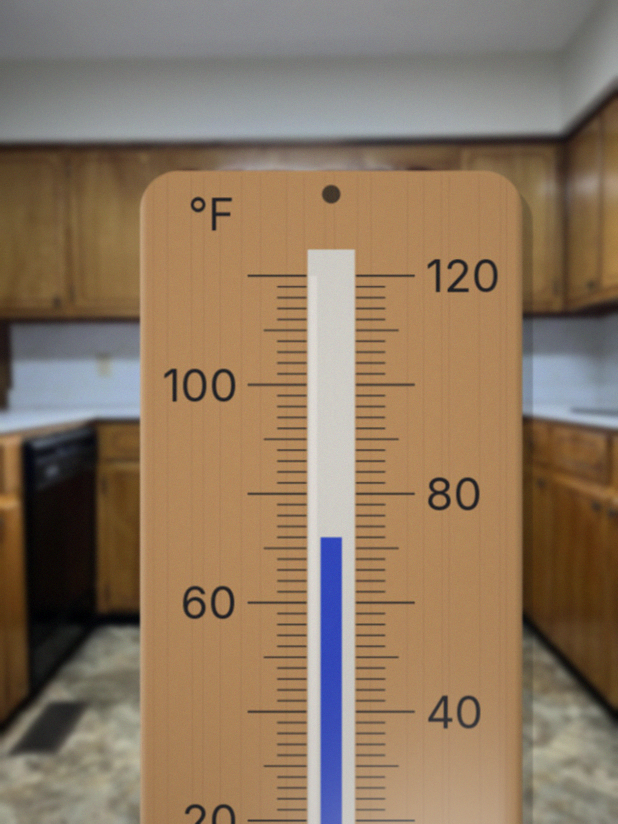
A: 72,°F
